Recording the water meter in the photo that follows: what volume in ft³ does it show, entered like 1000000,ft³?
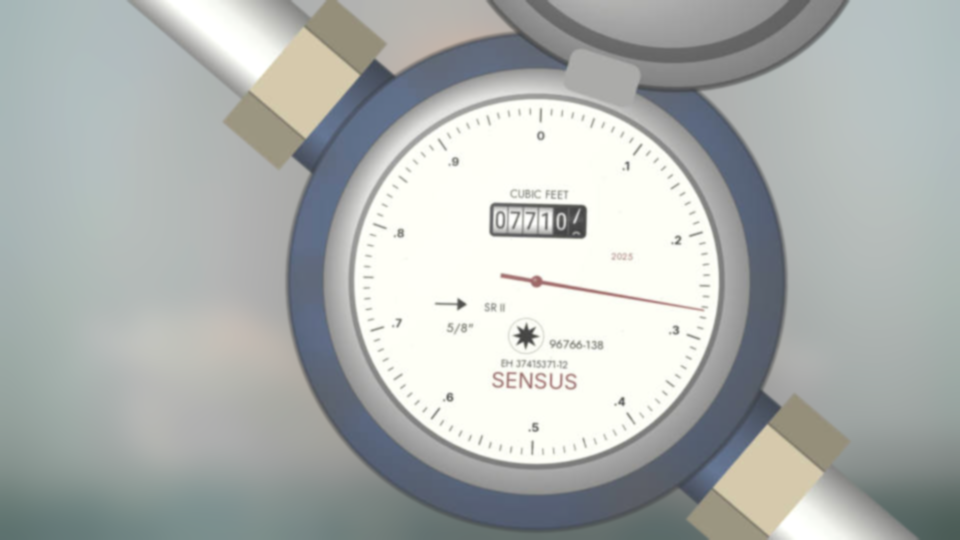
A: 77107.27,ft³
